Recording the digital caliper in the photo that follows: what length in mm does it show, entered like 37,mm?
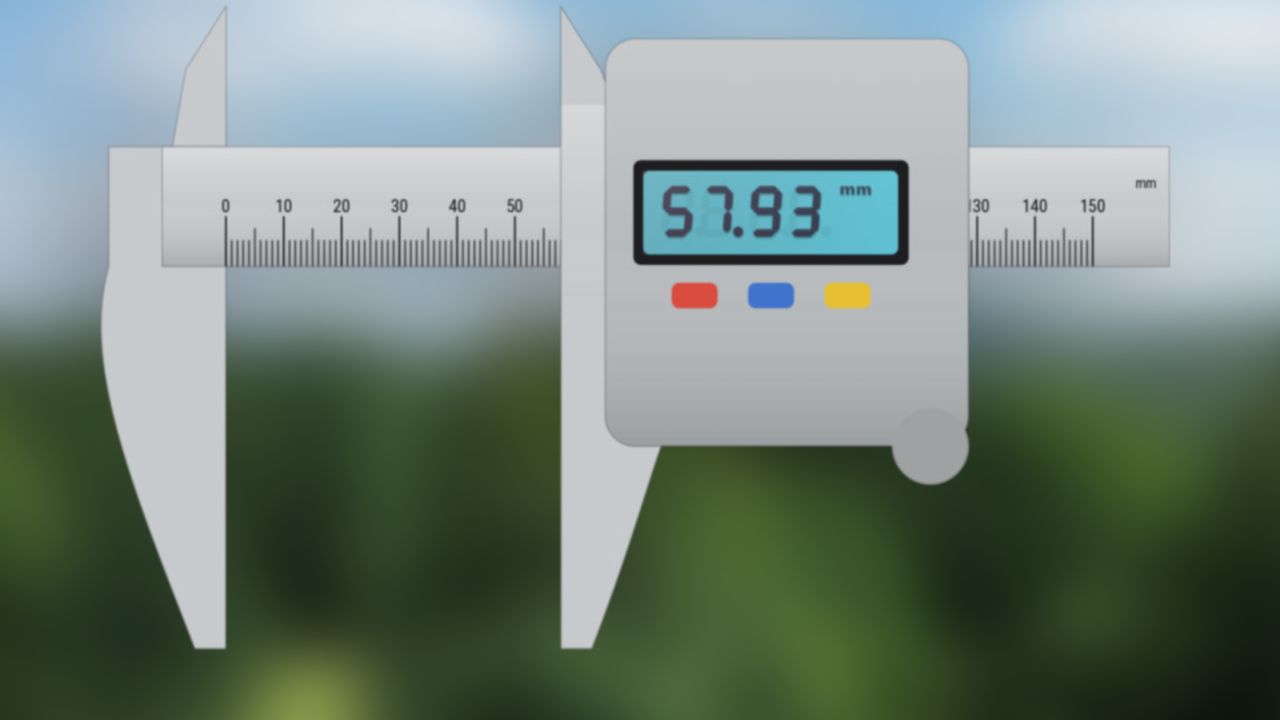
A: 57.93,mm
